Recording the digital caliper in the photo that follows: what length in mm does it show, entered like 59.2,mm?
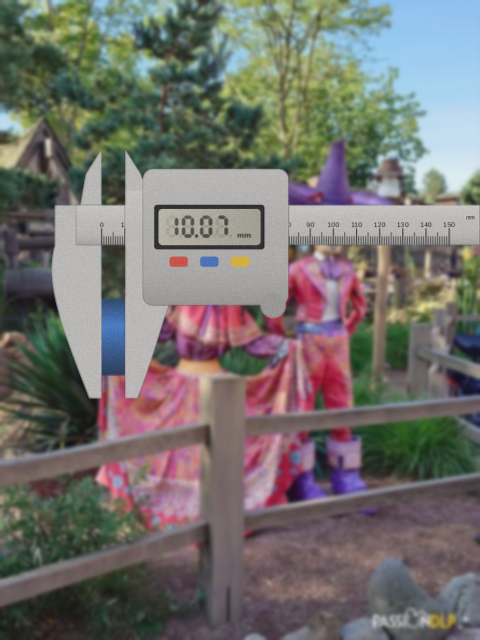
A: 10.07,mm
